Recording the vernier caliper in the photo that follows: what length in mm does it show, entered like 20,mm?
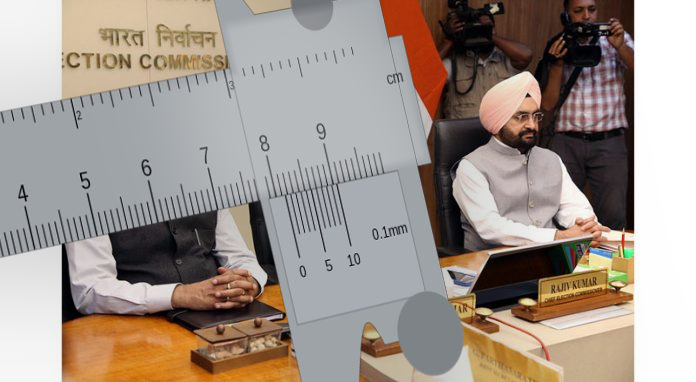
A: 81.6,mm
